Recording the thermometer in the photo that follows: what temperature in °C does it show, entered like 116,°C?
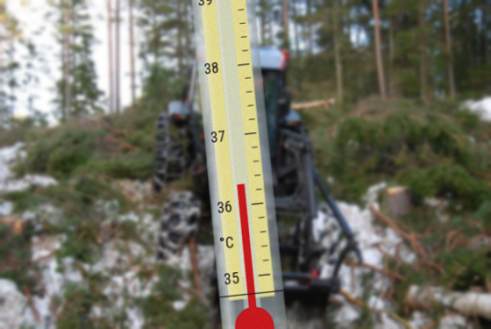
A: 36.3,°C
